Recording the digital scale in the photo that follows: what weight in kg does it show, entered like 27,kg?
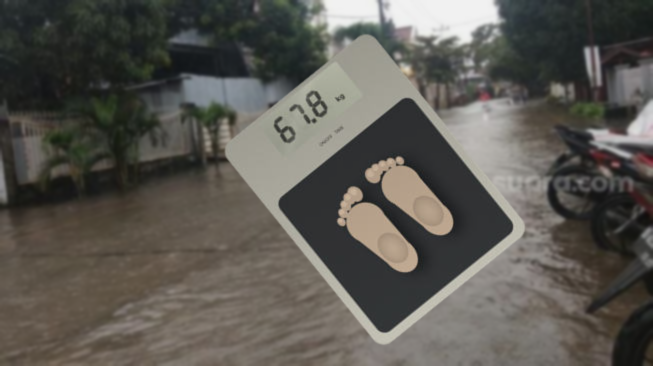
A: 67.8,kg
